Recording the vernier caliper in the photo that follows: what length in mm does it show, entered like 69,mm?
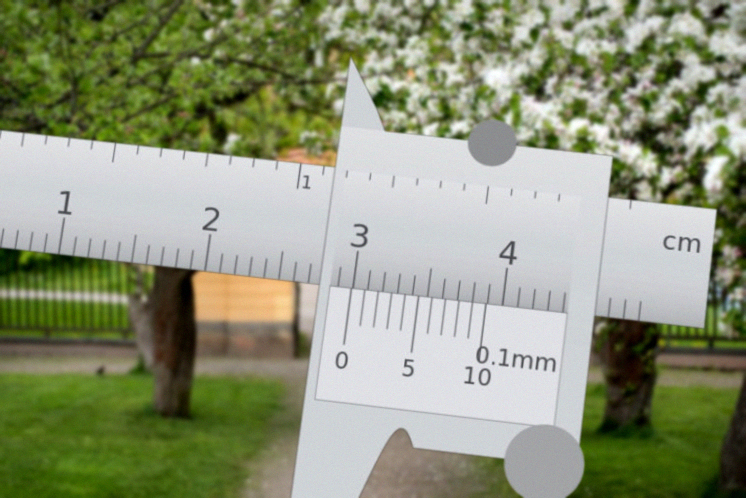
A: 29.9,mm
